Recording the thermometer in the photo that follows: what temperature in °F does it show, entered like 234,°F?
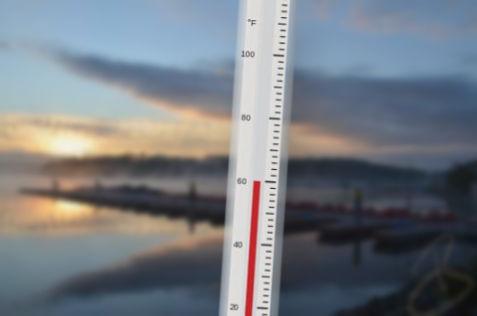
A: 60,°F
